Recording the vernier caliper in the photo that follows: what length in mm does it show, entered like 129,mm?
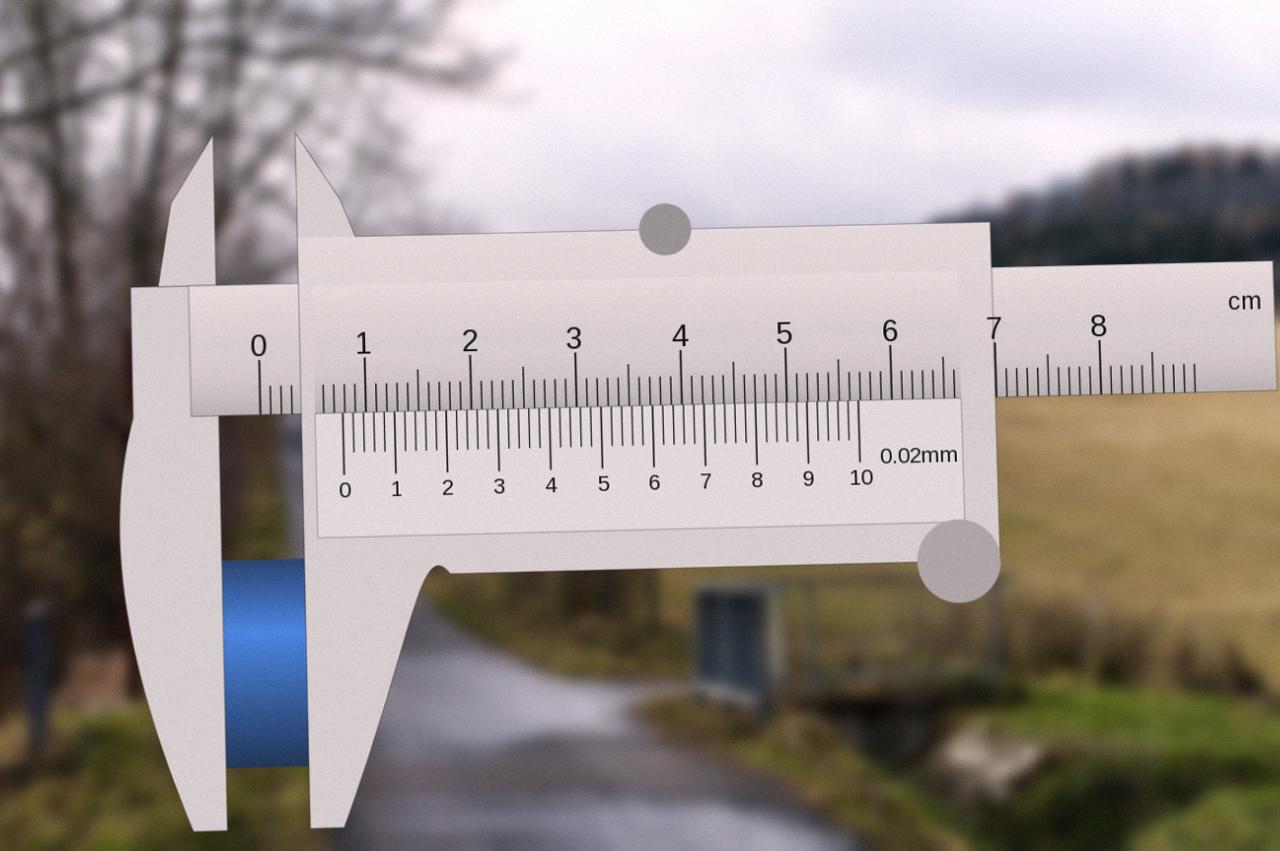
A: 7.8,mm
